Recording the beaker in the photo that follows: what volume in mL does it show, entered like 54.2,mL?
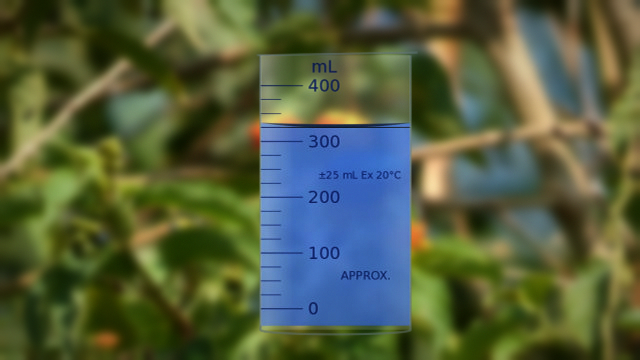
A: 325,mL
